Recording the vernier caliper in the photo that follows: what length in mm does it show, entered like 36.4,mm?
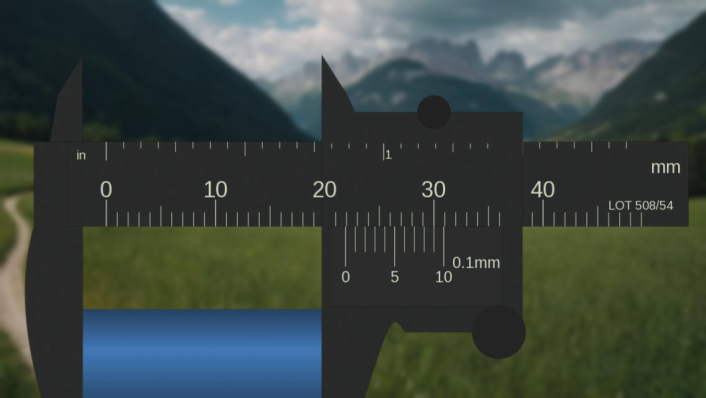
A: 21.9,mm
